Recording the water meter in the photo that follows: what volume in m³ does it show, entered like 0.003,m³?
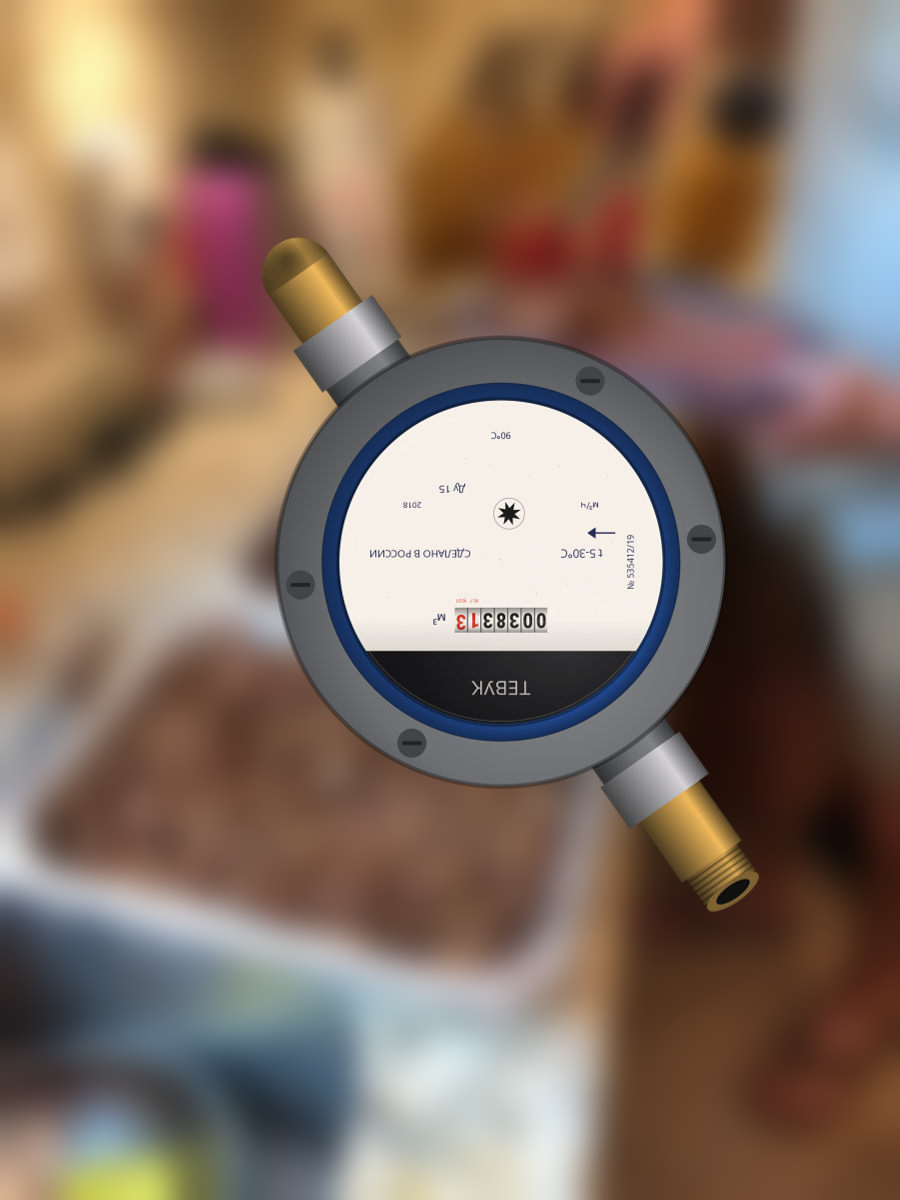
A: 383.13,m³
